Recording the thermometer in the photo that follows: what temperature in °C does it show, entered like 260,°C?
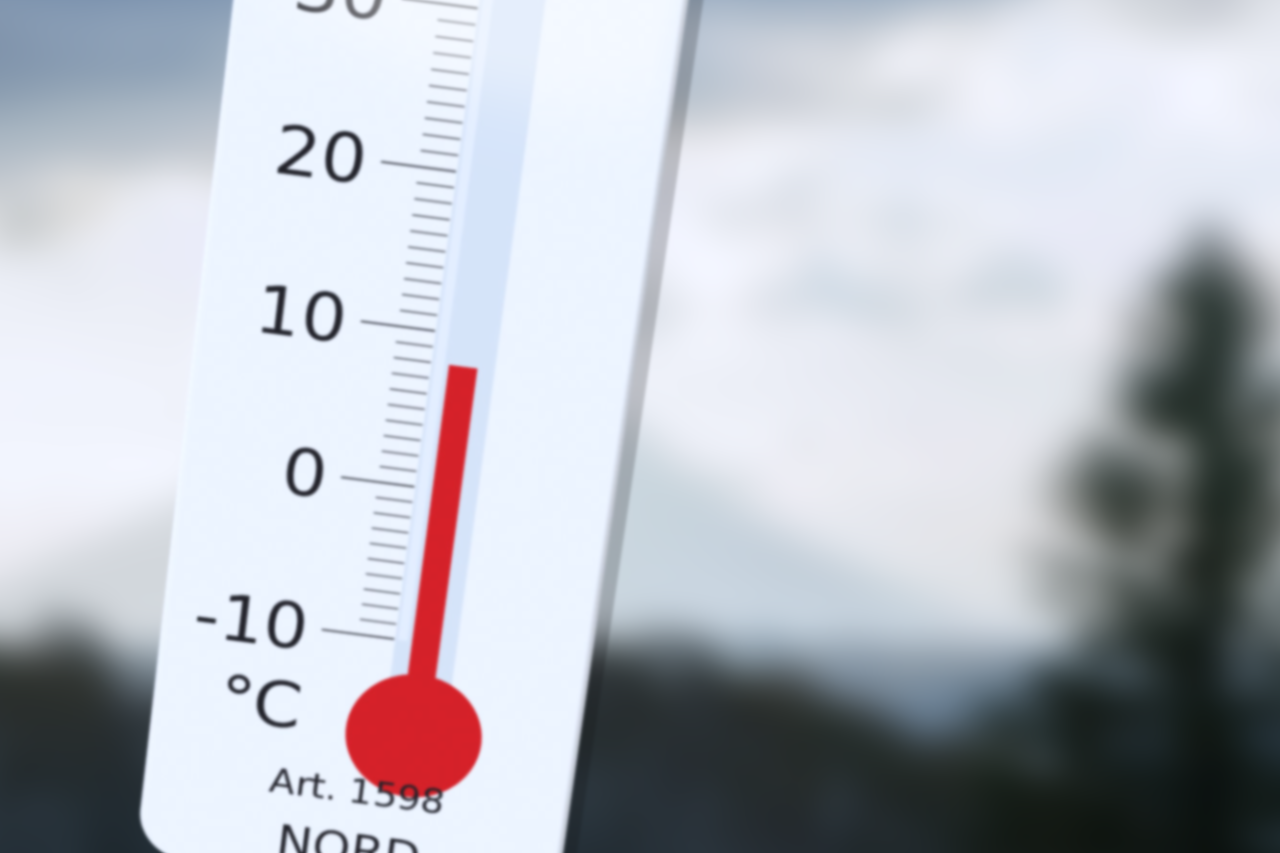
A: 8,°C
